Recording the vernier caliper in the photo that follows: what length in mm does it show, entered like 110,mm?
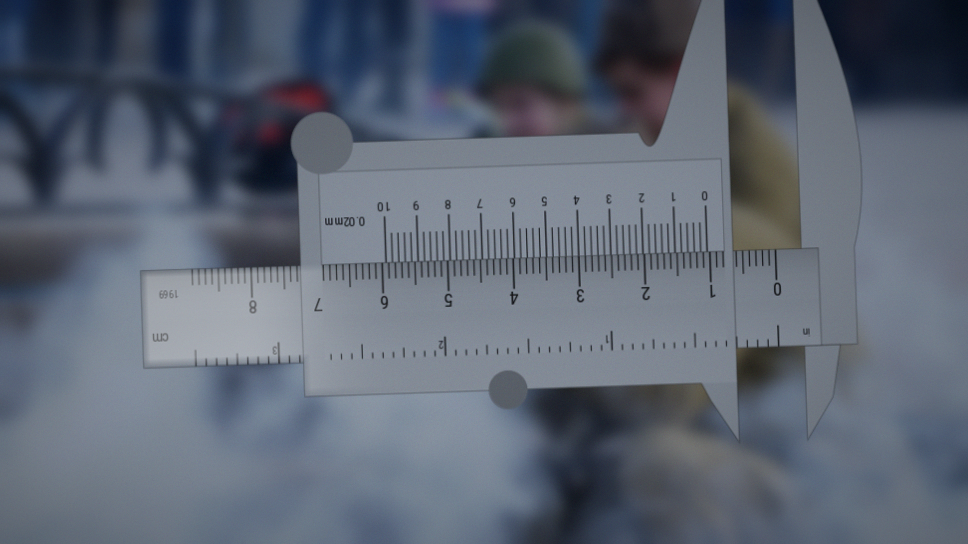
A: 10.4,mm
